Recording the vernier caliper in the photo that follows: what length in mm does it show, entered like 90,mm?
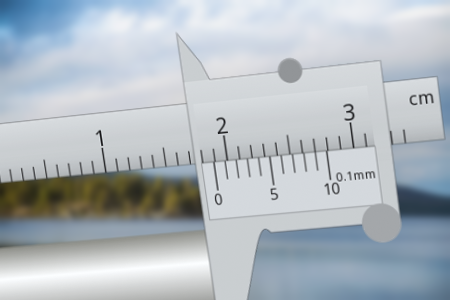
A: 18.9,mm
